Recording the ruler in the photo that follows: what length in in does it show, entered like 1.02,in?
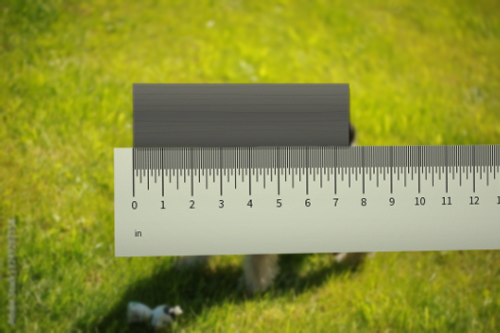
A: 7.5,in
